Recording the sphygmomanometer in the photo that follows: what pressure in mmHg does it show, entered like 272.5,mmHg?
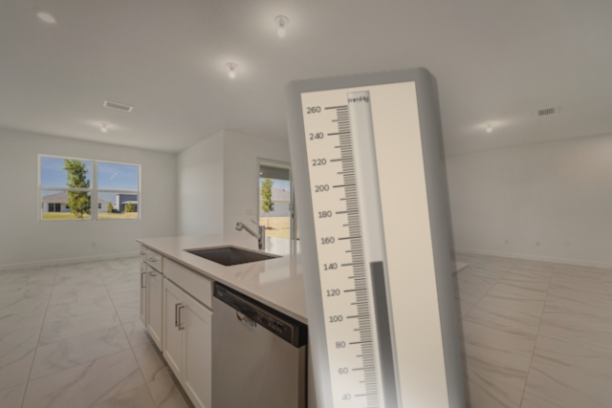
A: 140,mmHg
